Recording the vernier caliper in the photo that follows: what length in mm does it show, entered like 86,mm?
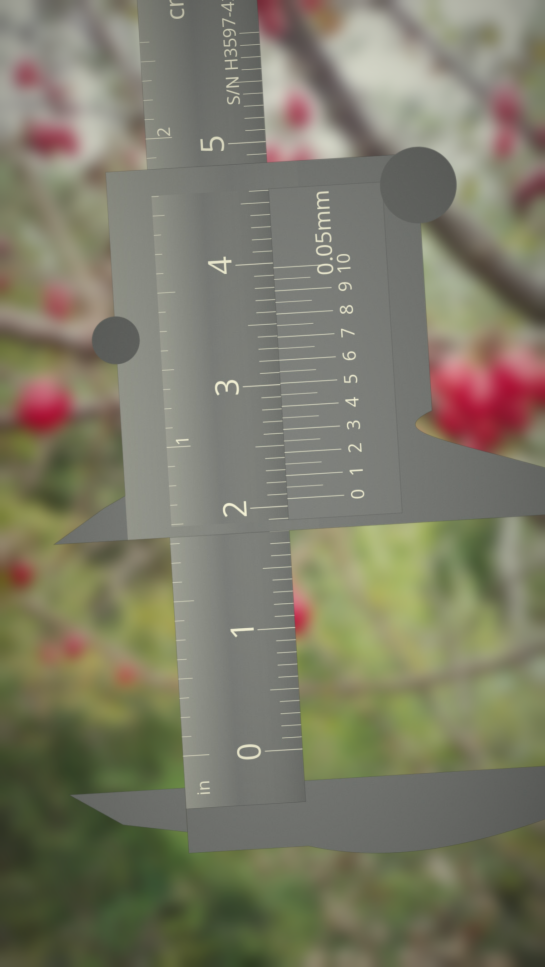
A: 20.6,mm
